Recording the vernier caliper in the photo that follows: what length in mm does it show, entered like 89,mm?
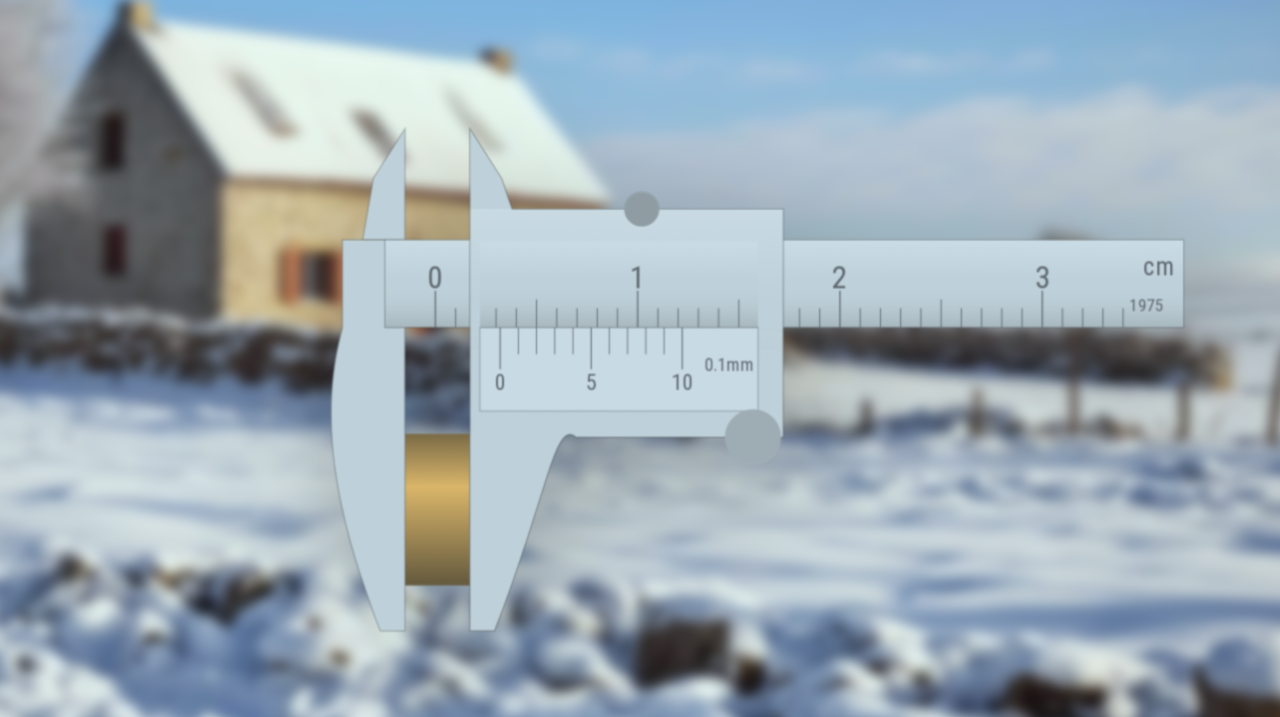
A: 3.2,mm
